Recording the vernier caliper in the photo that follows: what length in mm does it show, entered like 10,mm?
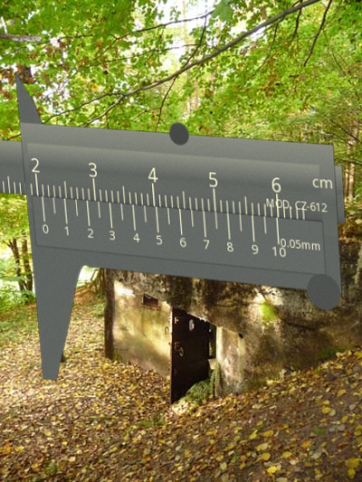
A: 20.8,mm
